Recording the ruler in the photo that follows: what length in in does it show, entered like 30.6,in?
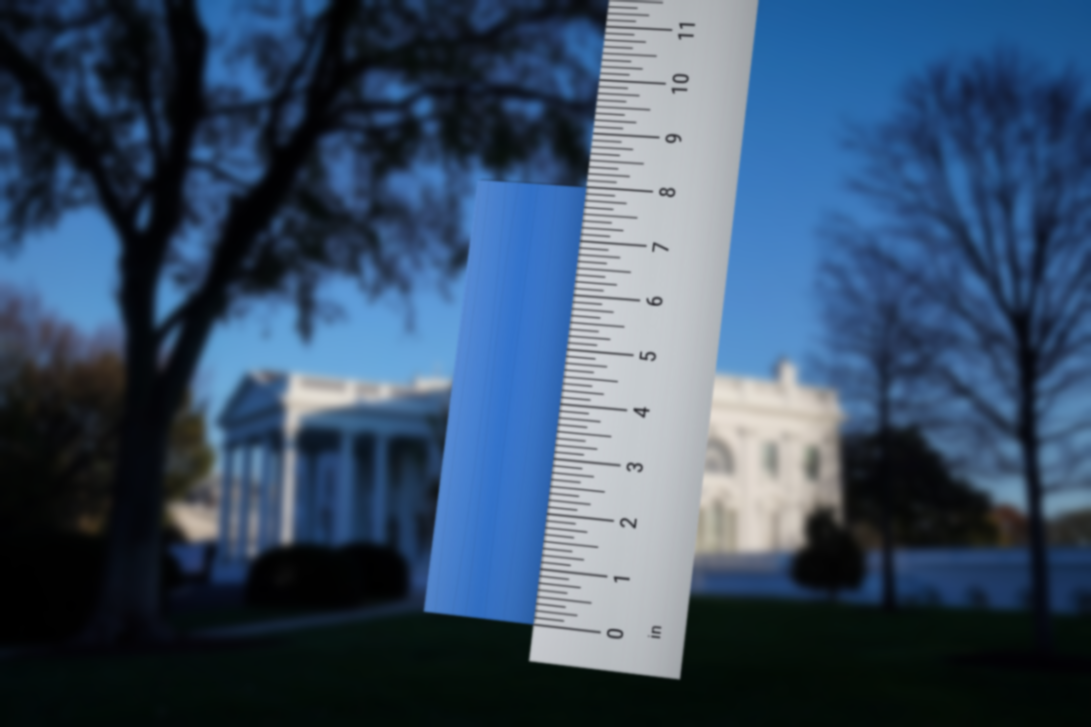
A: 8,in
